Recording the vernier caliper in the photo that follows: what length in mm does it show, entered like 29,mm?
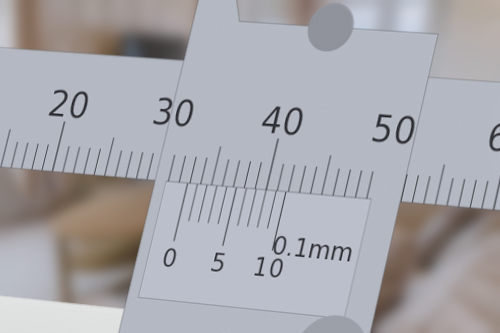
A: 32.8,mm
